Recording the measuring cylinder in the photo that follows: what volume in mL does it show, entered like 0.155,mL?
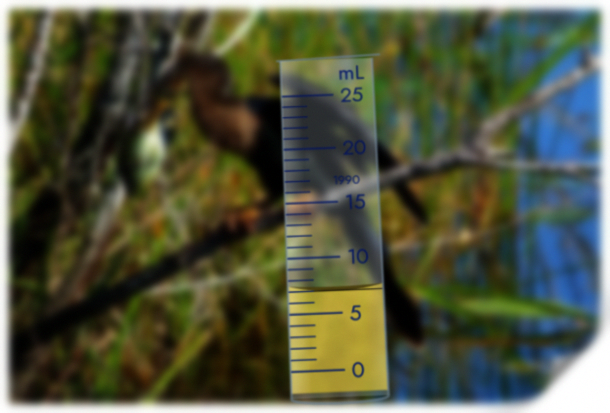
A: 7,mL
